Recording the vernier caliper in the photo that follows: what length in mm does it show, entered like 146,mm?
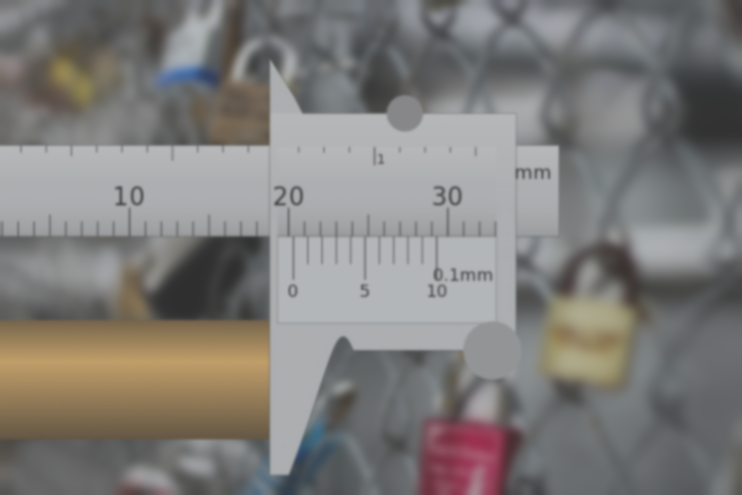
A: 20.3,mm
